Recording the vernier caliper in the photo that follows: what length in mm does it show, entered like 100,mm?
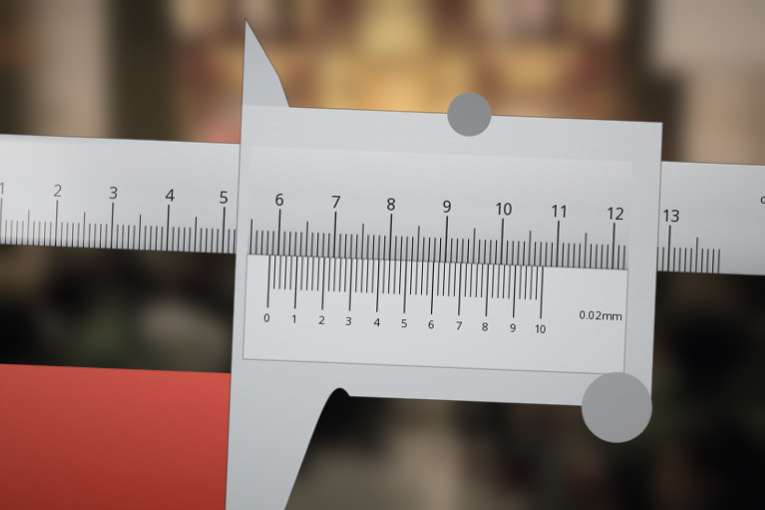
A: 58.5,mm
